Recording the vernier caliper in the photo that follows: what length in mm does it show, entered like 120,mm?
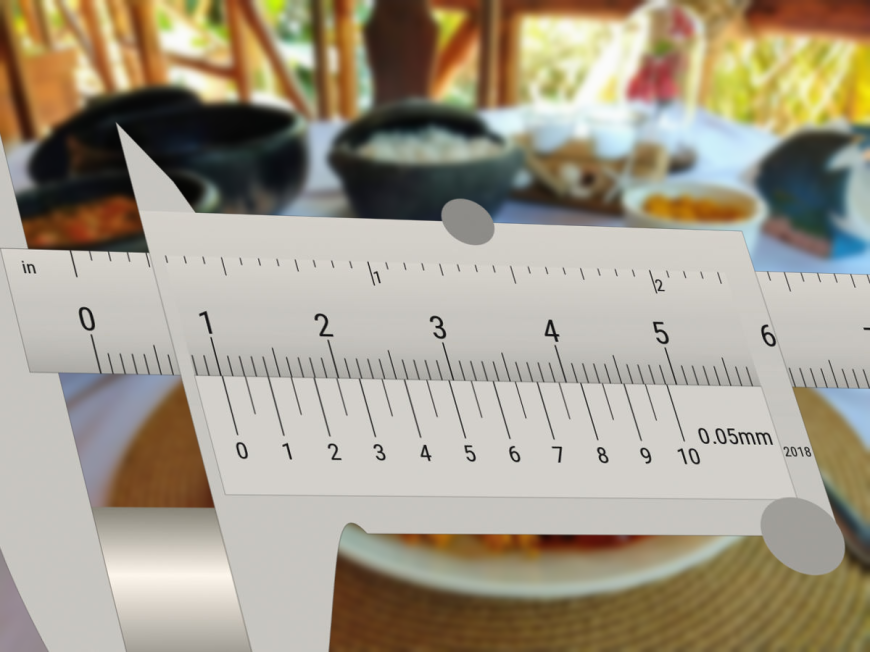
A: 10.1,mm
